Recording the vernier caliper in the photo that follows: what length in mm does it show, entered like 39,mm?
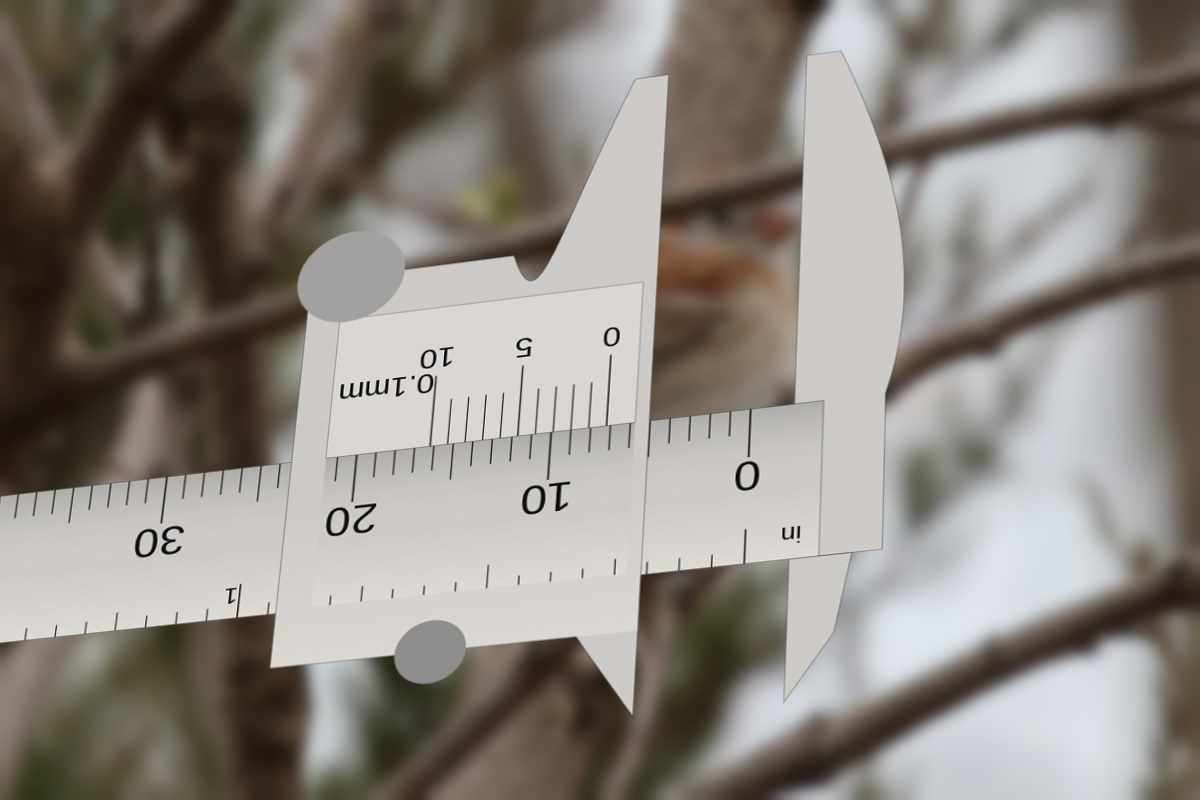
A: 7.2,mm
